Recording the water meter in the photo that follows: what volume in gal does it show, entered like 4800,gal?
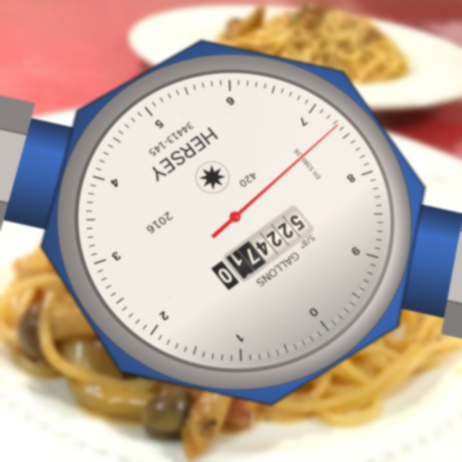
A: 5224707.3,gal
